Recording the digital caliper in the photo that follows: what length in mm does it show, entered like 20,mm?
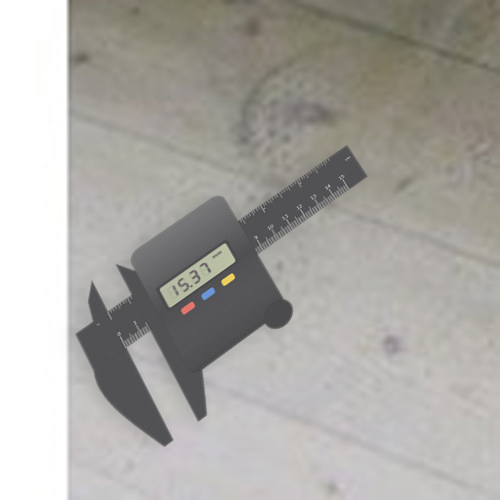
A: 15.37,mm
